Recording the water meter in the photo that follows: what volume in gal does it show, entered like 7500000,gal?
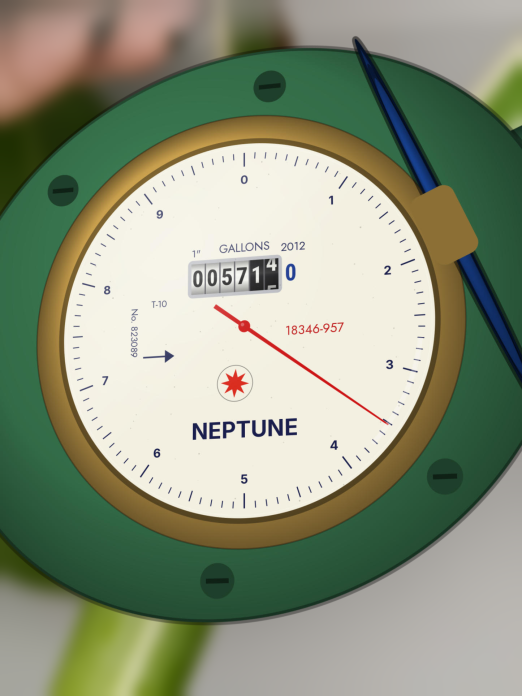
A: 57143.5,gal
